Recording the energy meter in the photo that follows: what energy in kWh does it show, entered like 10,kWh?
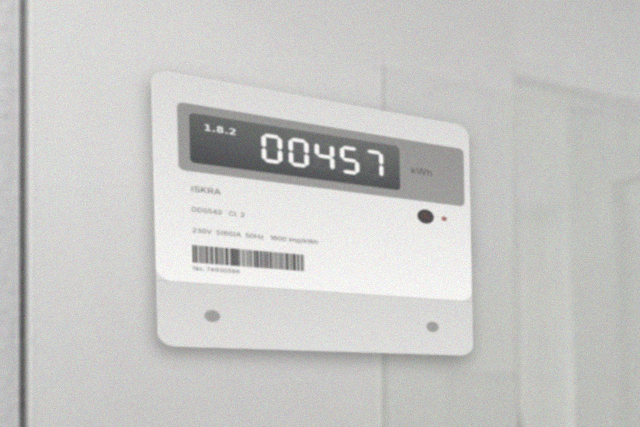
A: 457,kWh
